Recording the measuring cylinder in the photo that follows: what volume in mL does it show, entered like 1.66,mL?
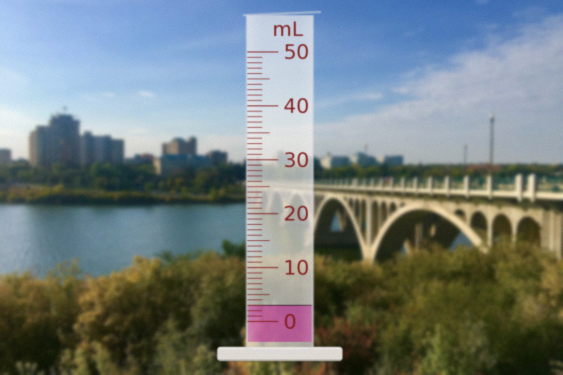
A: 3,mL
